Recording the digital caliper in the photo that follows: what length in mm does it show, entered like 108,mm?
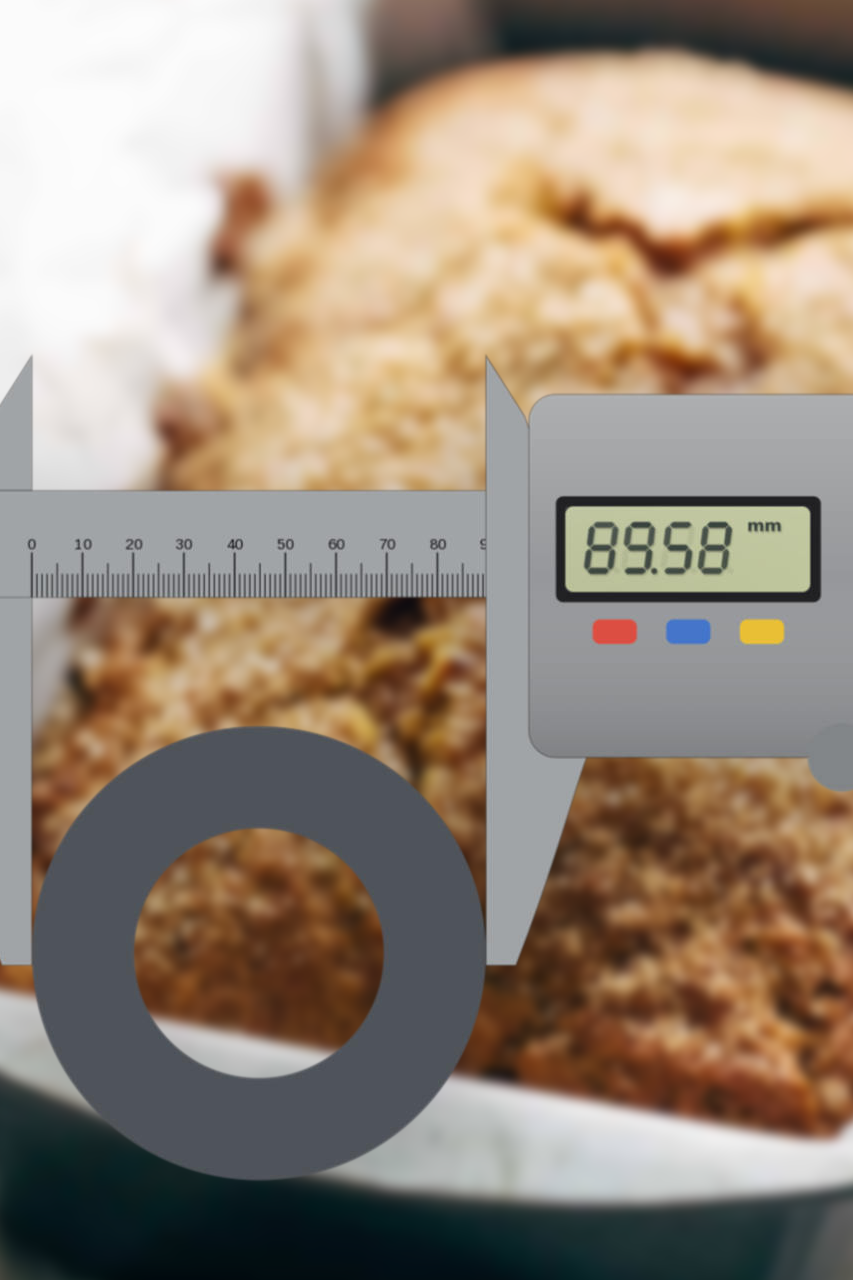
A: 89.58,mm
